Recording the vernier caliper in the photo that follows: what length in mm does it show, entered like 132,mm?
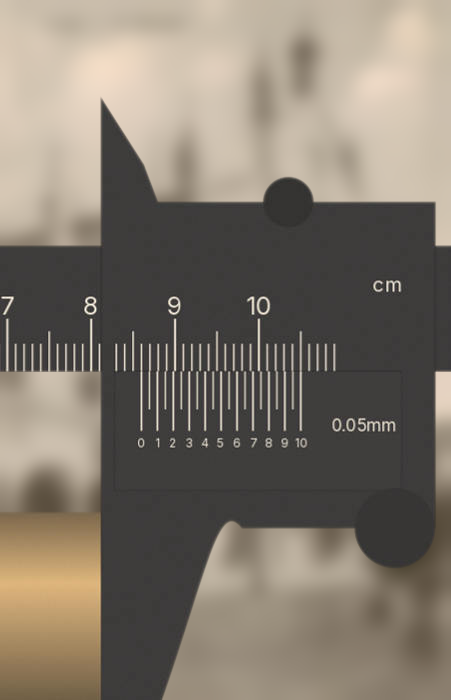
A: 86.0,mm
